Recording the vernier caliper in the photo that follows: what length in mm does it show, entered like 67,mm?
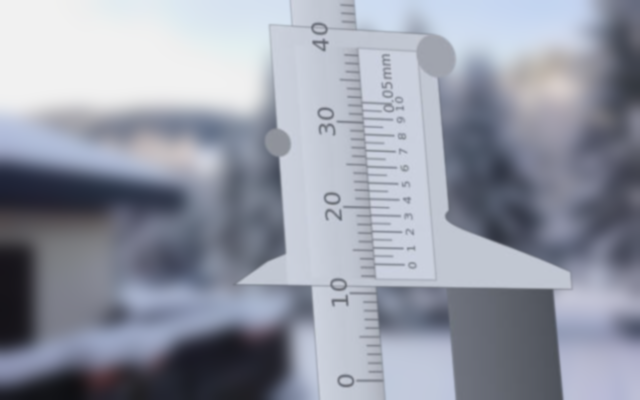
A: 13.4,mm
